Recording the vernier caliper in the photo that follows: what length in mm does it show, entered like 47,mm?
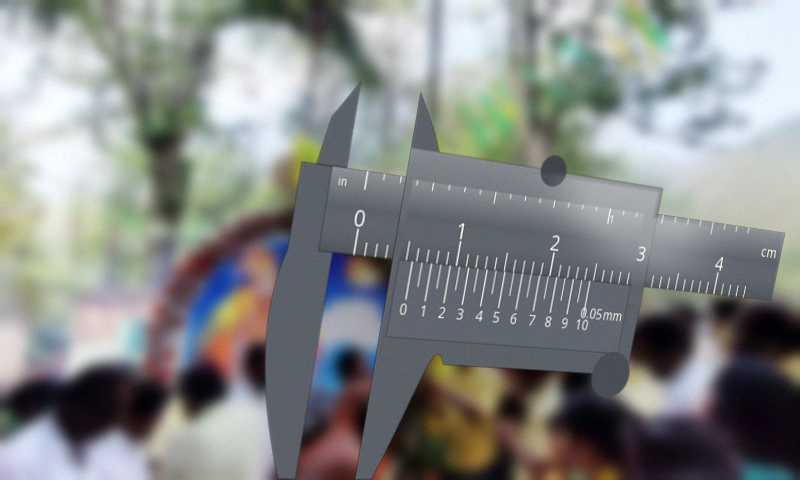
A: 5.6,mm
